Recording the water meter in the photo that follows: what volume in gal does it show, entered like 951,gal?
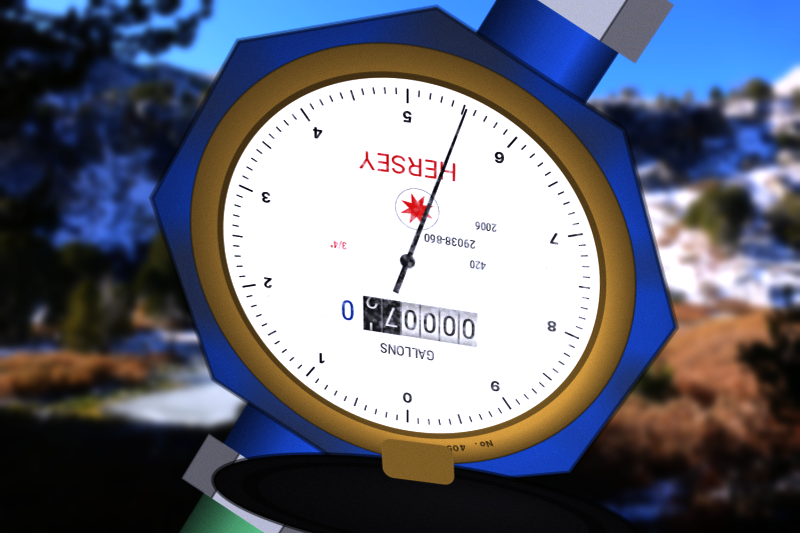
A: 715.5,gal
